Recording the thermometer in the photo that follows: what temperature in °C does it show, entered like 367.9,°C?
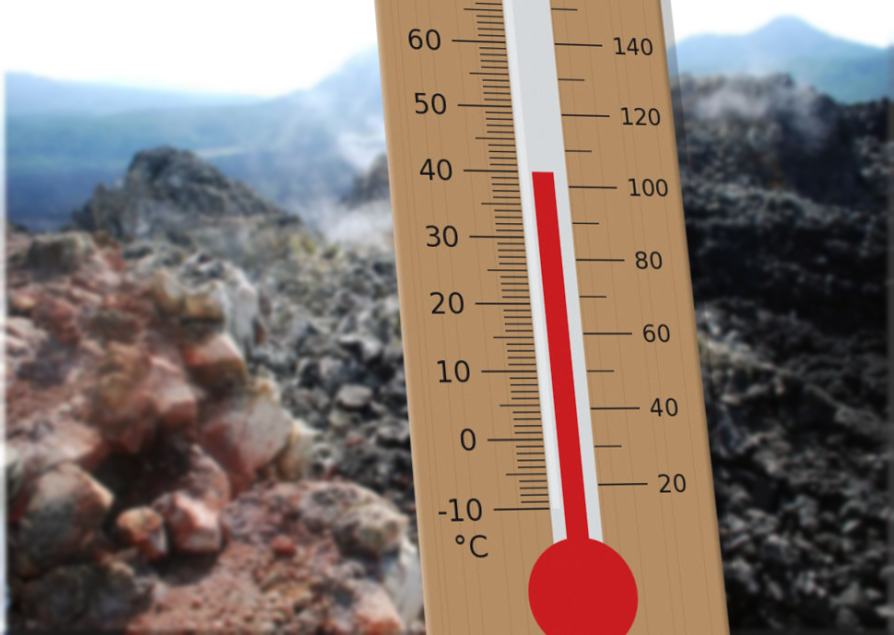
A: 40,°C
